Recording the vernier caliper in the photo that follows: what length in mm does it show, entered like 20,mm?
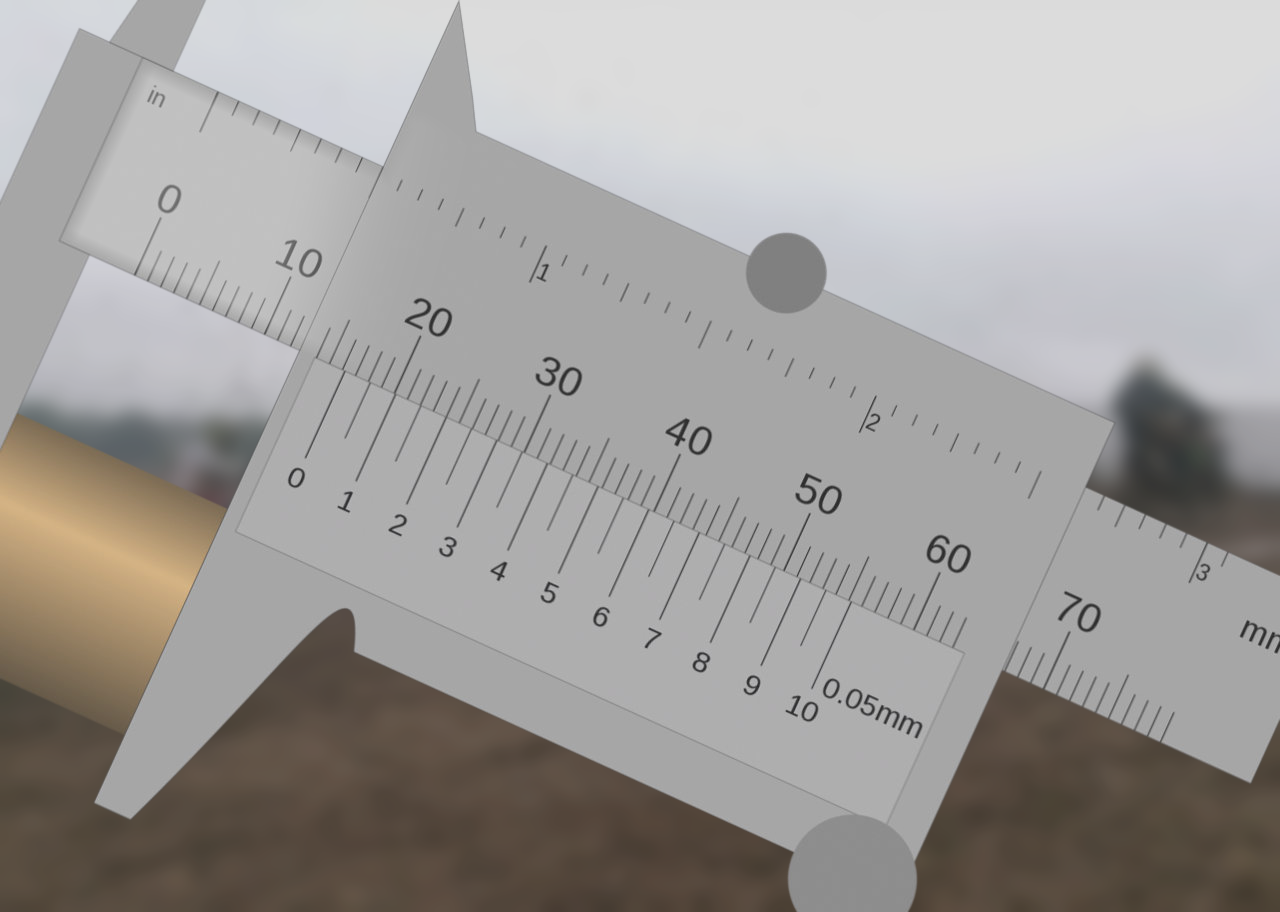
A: 16.2,mm
